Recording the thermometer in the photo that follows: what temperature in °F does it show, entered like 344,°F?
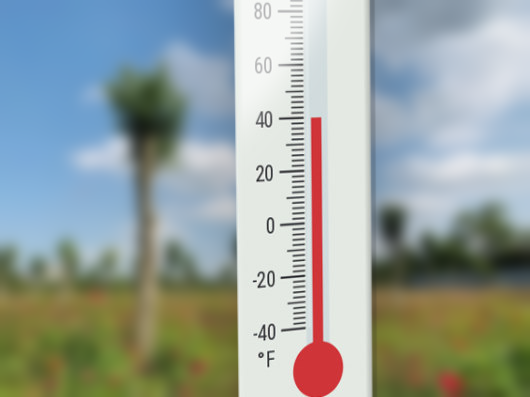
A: 40,°F
